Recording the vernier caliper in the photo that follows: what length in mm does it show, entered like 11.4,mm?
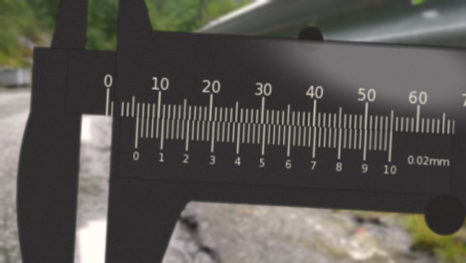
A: 6.0,mm
